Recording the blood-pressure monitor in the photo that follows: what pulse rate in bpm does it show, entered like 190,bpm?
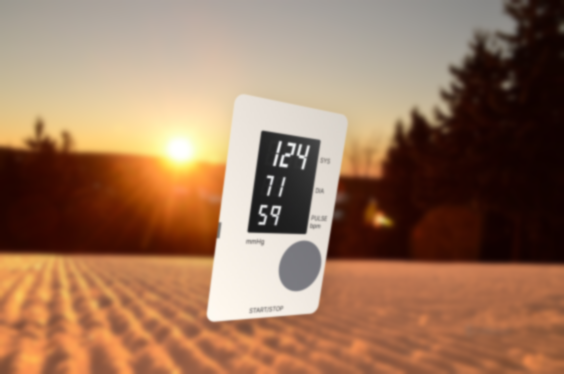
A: 59,bpm
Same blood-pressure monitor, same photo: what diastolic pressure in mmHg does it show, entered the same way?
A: 71,mmHg
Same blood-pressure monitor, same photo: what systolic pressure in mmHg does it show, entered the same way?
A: 124,mmHg
